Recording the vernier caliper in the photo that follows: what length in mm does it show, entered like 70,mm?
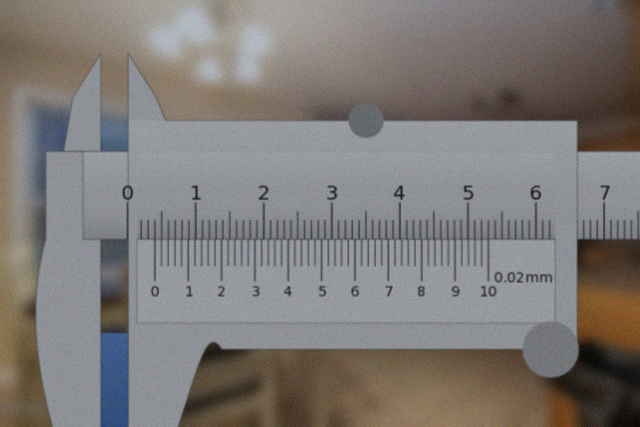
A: 4.0,mm
